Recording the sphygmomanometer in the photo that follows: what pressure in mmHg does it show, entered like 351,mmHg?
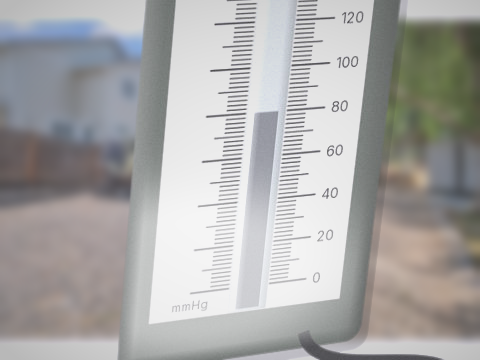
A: 80,mmHg
